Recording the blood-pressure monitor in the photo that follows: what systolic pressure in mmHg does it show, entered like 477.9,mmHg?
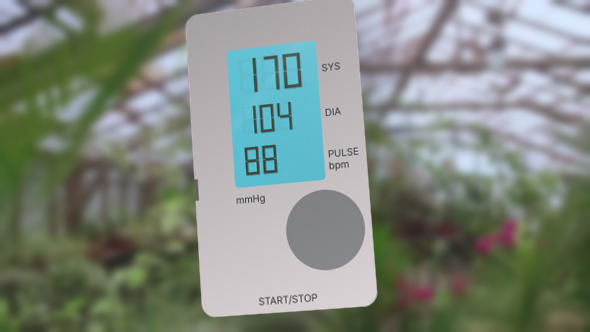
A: 170,mmHg
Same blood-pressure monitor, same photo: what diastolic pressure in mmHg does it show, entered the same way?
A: 104,mmHg
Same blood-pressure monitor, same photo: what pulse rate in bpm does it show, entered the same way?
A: 88,bpm
